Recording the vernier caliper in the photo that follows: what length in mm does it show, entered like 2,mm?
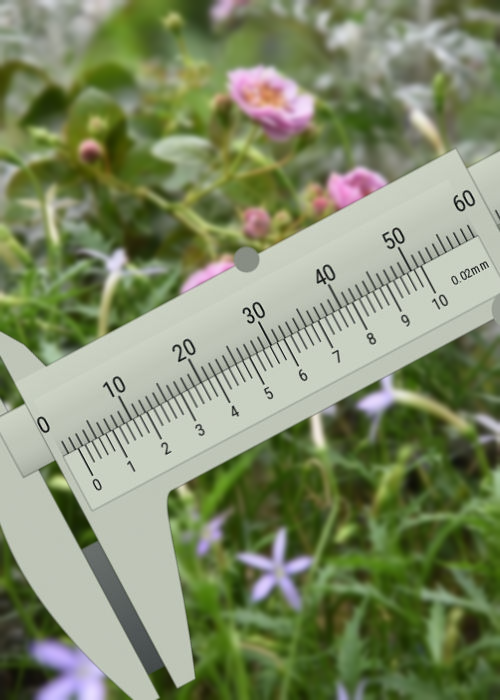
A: 2.4,mm
